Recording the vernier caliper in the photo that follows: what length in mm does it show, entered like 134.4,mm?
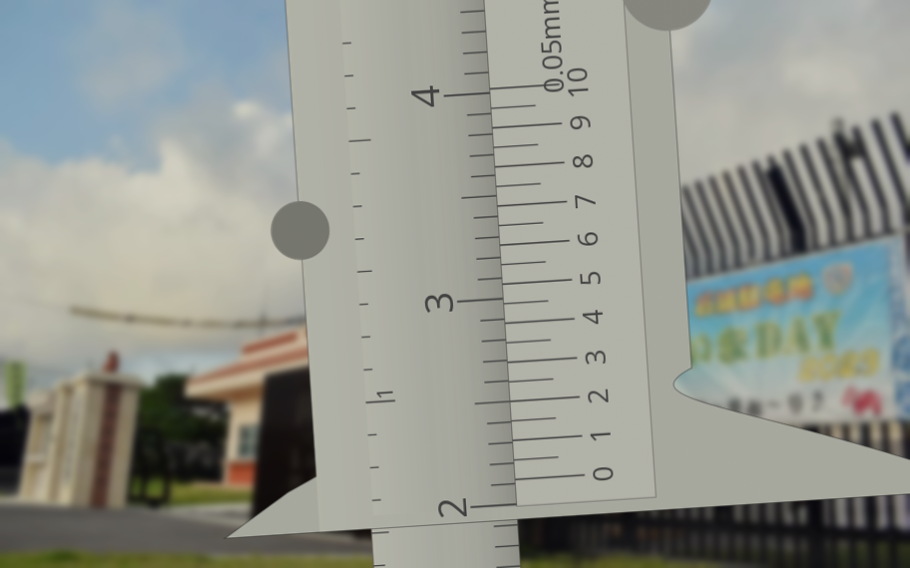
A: 21.2,mm
